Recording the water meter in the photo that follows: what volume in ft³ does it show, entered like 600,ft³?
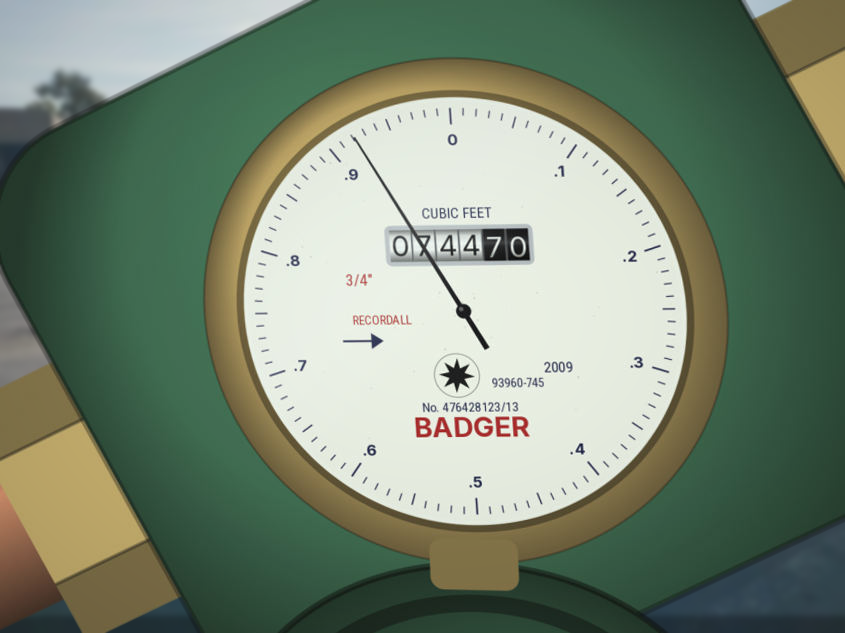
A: 74469.92,ft³
